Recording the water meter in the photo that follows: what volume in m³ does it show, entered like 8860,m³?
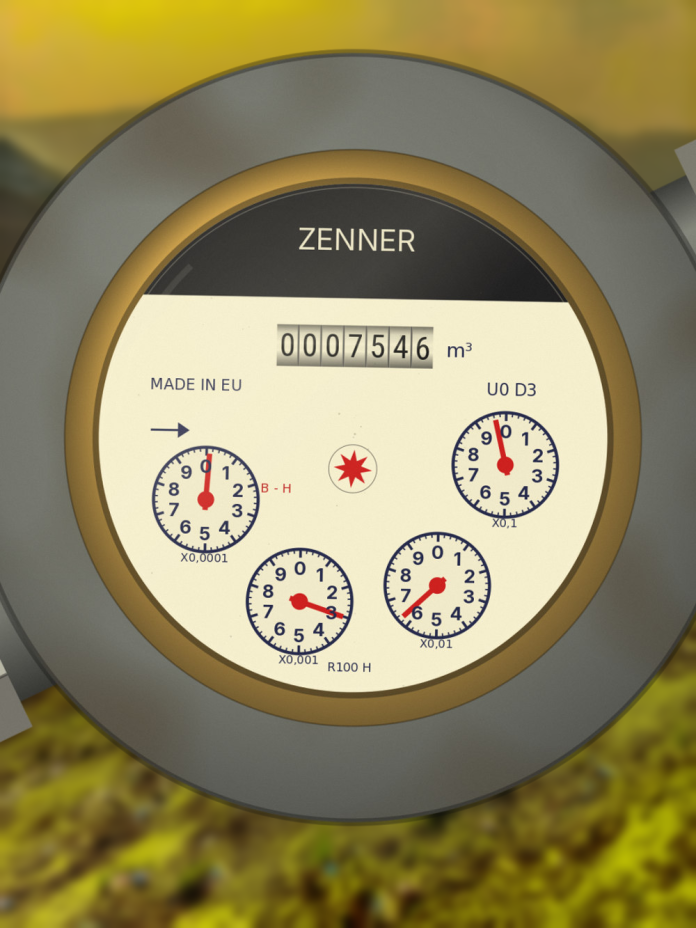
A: 7545.9630,m³
